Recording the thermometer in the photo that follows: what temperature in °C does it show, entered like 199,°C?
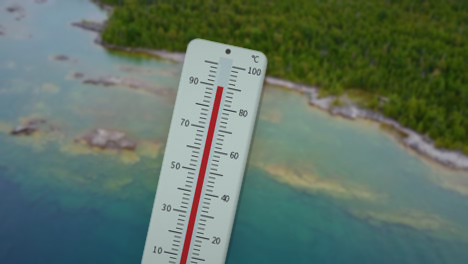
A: 90,°C
